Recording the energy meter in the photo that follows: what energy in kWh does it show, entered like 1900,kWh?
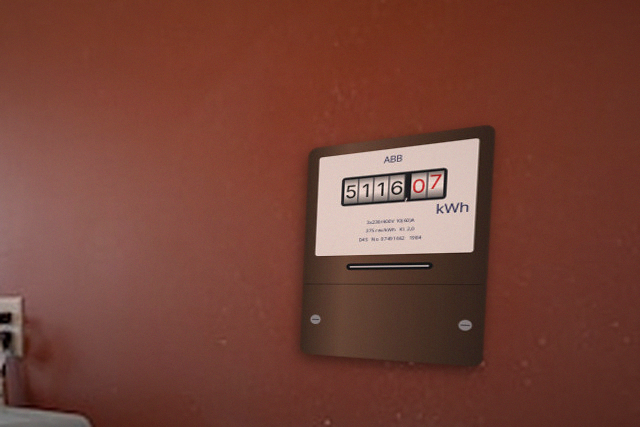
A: 5116.07,kWh
